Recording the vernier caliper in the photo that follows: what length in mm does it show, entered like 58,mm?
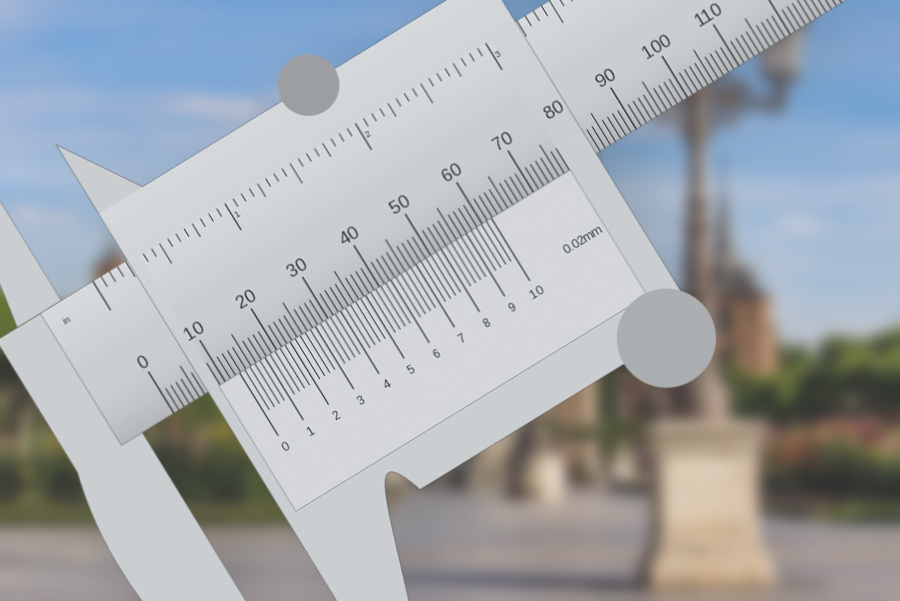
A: 12.8,mm
